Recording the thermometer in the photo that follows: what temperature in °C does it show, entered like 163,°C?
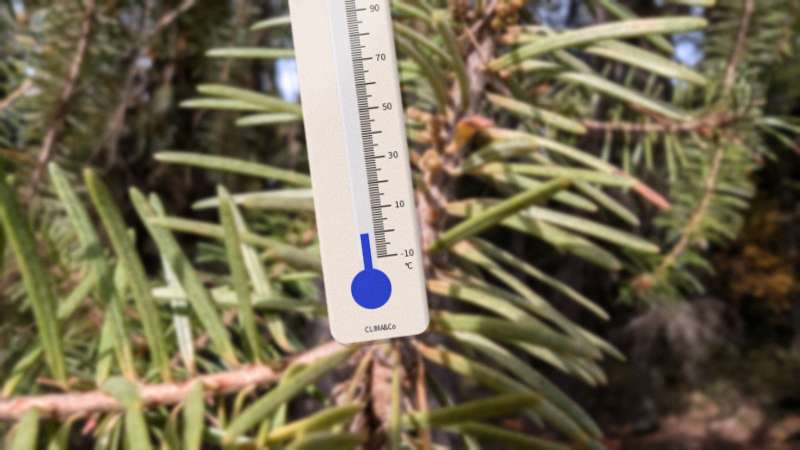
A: 0,°C
